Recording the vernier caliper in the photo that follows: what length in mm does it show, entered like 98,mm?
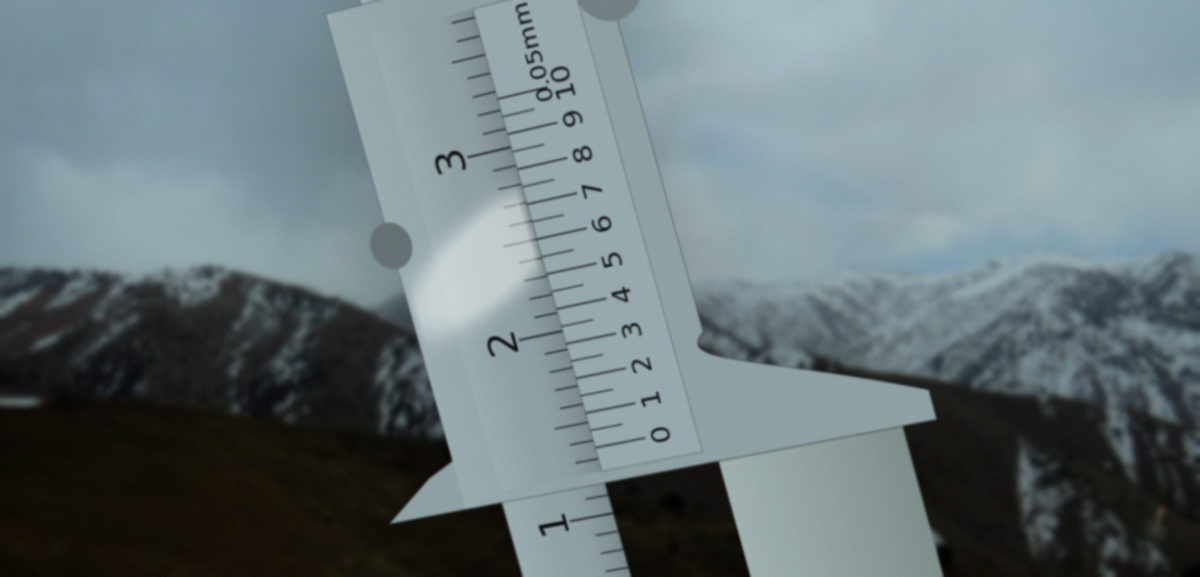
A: 13.6,mm
